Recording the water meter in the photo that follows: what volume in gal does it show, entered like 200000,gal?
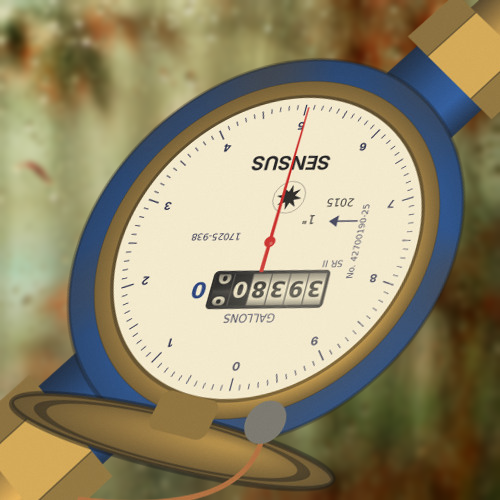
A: 3938085.0,gal
